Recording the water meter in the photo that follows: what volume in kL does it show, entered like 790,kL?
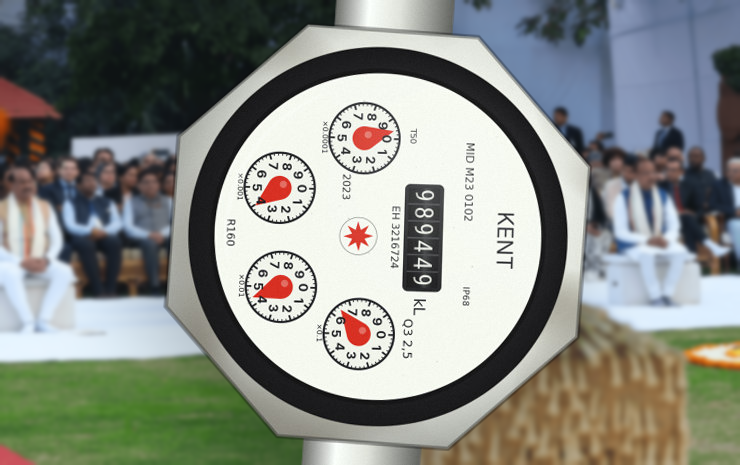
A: 989449.6439,kL
